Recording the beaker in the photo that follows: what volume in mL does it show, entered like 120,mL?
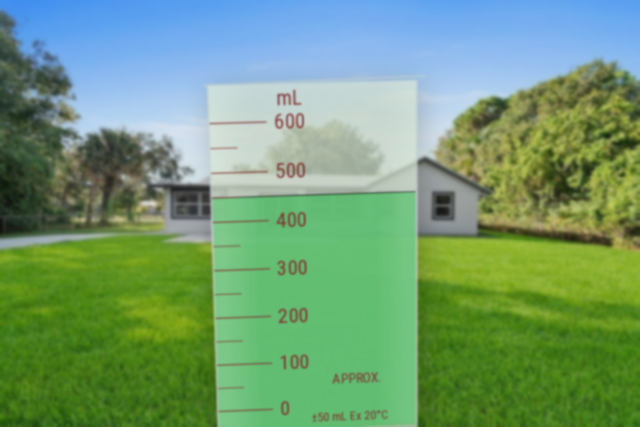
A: 450,mL
